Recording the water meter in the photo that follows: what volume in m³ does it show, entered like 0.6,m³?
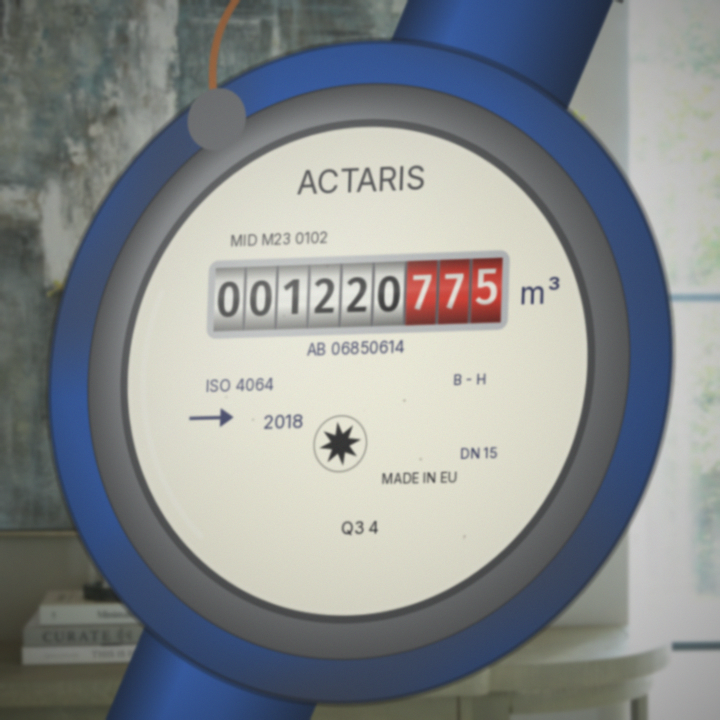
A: 1220.775,m³
